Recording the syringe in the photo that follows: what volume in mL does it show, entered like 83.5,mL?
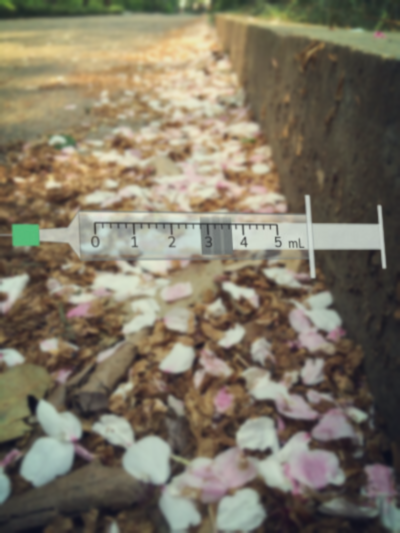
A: 2.8,mL
